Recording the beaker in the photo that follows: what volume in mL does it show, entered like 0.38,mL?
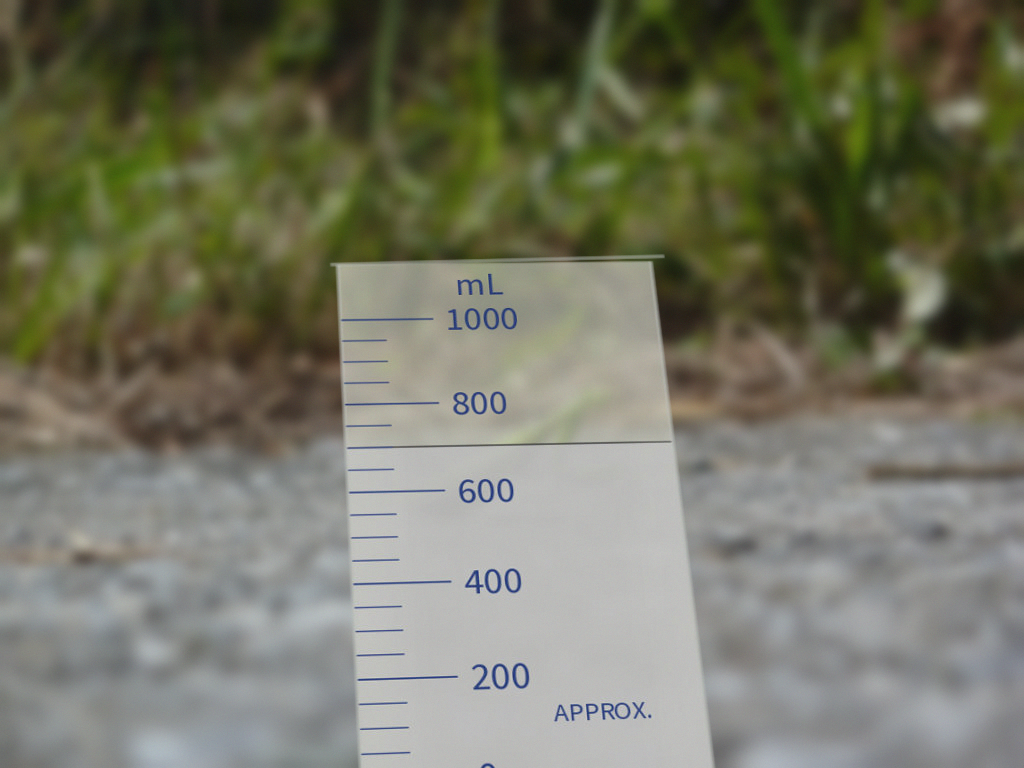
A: 700,mL
